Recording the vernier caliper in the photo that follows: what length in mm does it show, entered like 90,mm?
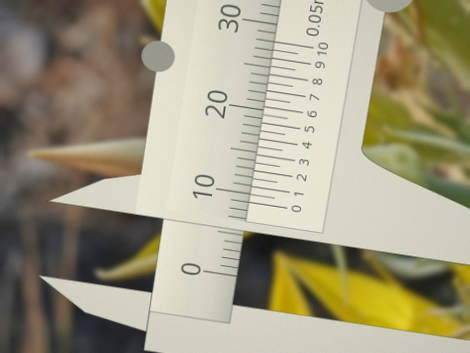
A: 9.0,mm
